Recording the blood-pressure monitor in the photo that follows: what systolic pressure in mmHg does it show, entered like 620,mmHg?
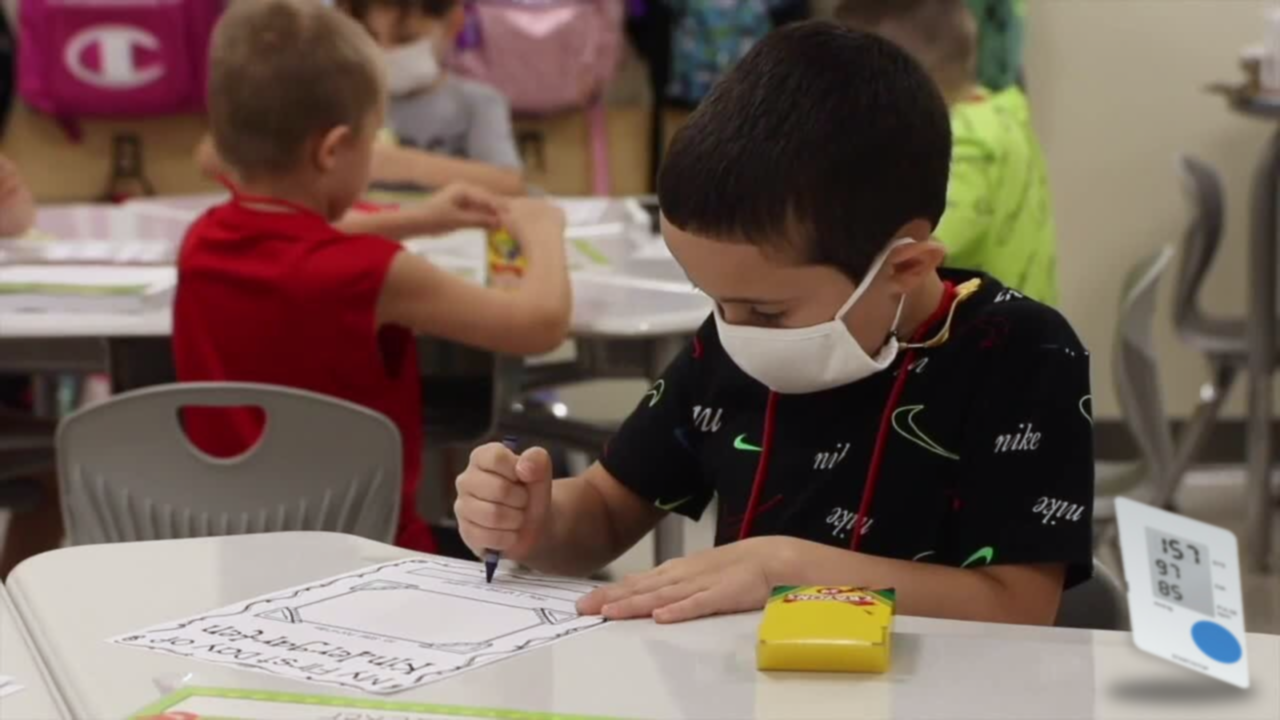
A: 157,mmHg
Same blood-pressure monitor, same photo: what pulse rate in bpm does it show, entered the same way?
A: 85,bpm
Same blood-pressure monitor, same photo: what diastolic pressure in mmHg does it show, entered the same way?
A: 97,mmHg
